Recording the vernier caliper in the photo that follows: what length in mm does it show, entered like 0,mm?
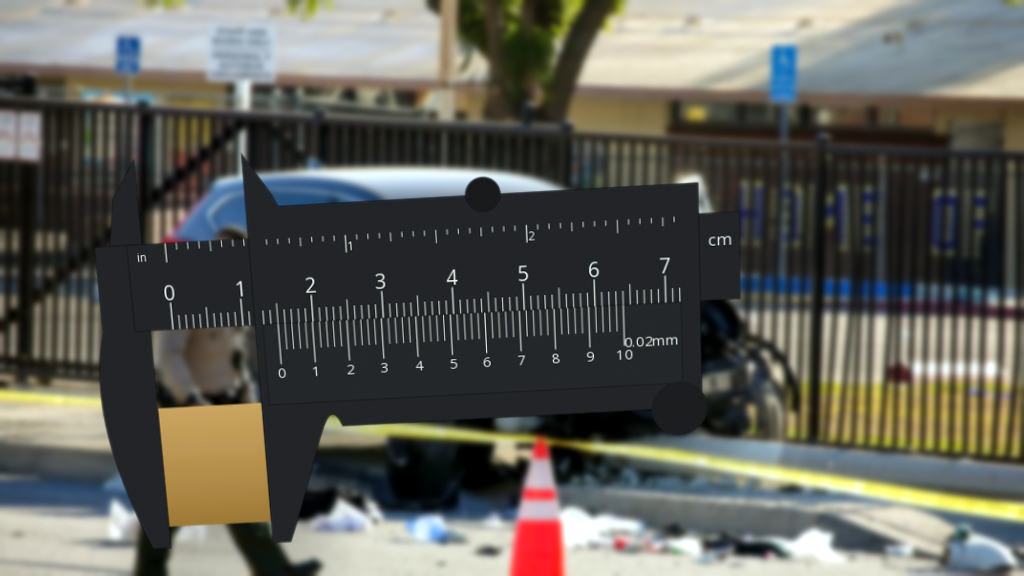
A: 15.0,mm
